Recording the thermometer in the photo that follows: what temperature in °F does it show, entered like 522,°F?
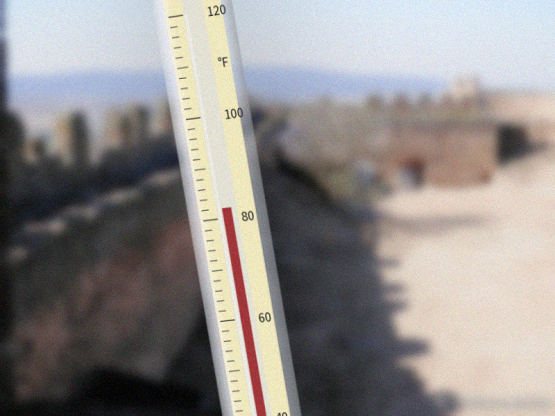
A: 82,°F
